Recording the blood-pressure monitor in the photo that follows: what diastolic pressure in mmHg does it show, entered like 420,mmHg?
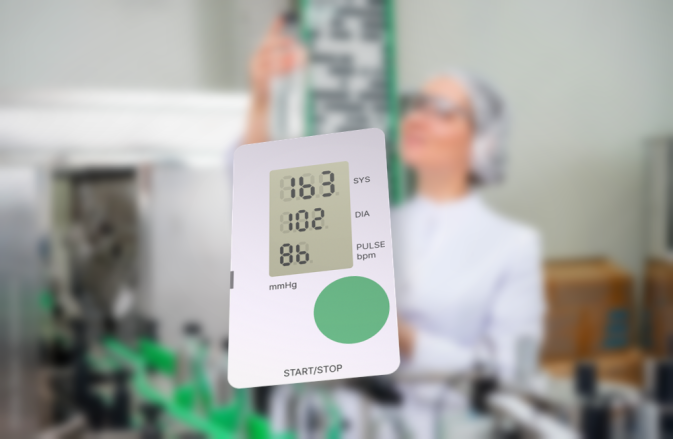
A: 102,mmHg
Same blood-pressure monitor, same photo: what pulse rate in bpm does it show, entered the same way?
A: 86,bpm
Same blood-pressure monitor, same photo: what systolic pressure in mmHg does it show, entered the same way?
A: 163,mmHg
